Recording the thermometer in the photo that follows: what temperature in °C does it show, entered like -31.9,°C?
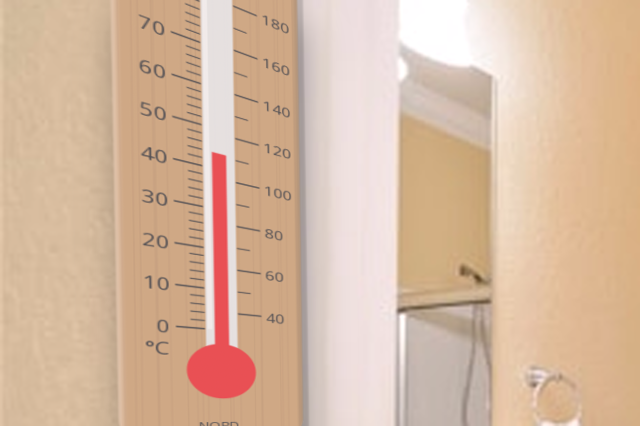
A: 44,°C
